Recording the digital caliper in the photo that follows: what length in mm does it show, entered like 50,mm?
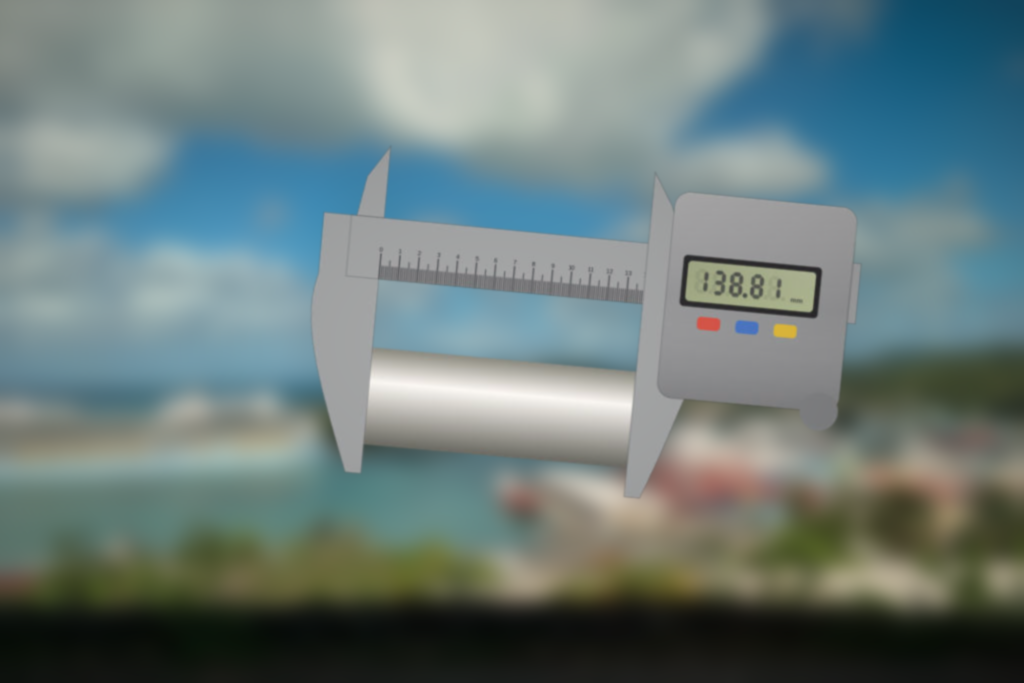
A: 138.81,mm
